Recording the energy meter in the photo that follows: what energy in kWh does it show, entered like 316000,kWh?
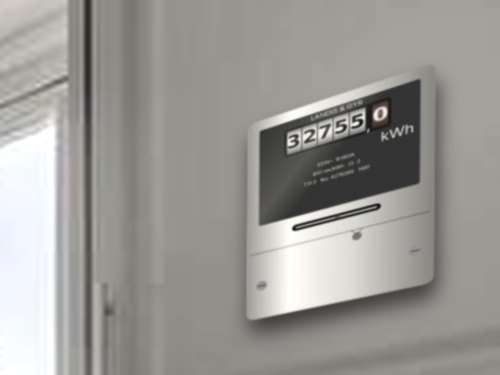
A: 32755.0,kWh
